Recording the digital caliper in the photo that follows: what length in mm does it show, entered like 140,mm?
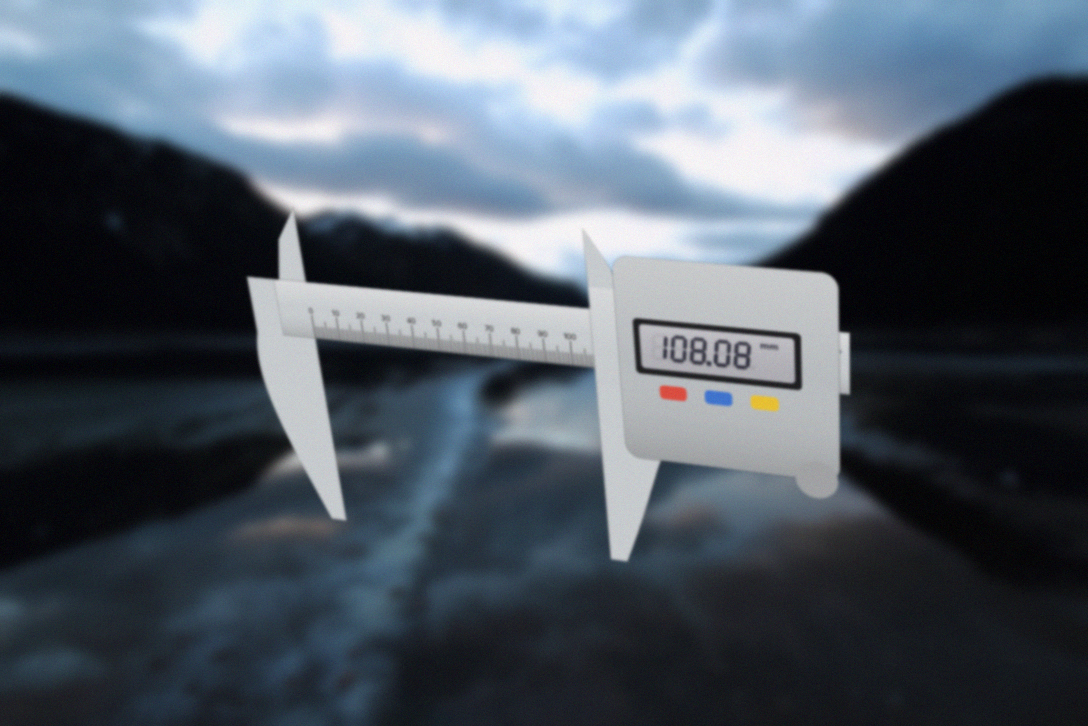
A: 108.08,mm
